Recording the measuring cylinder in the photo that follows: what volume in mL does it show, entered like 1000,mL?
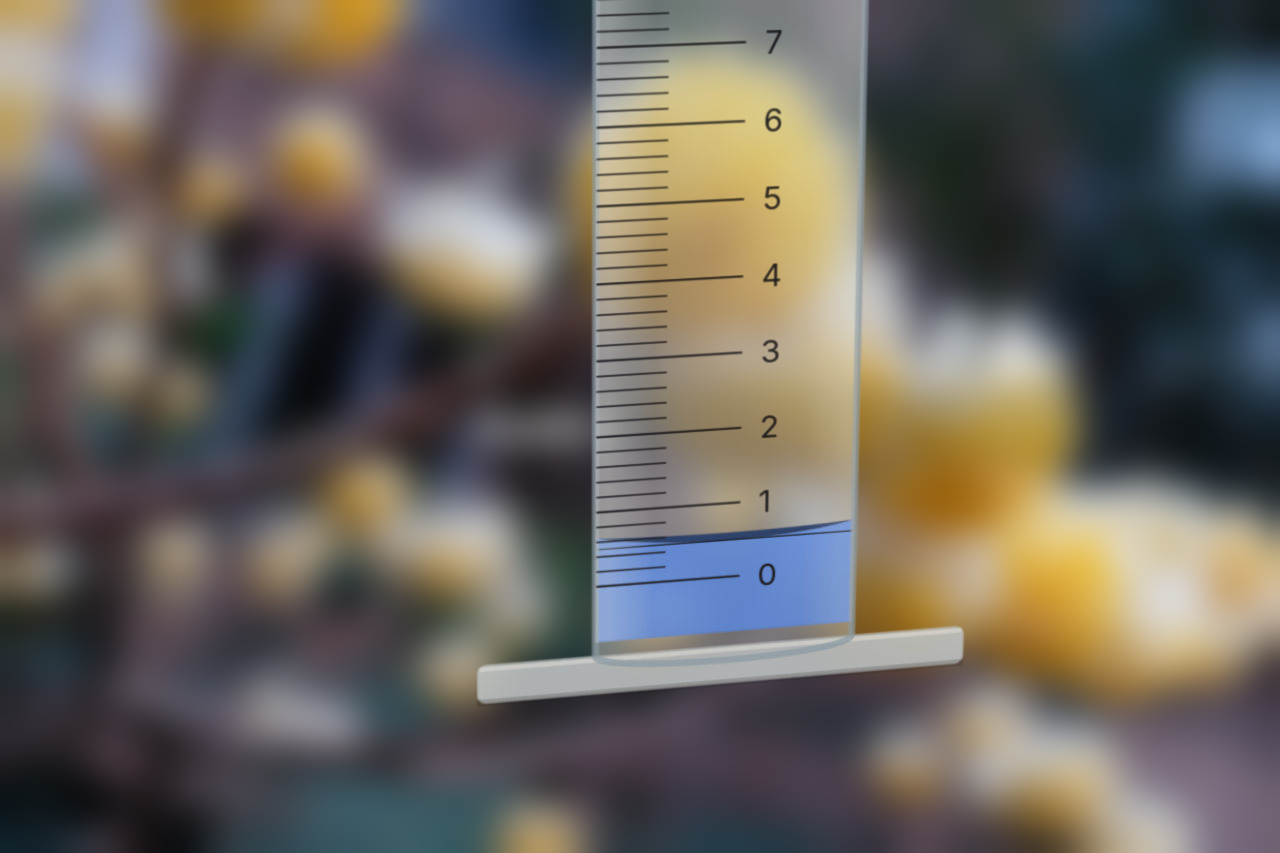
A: 0.5,mL
